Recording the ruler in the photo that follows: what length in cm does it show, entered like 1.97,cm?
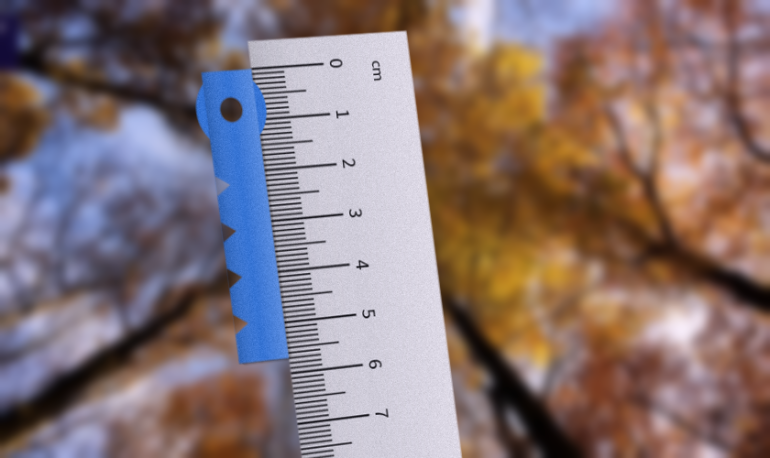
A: 5.7,cm
